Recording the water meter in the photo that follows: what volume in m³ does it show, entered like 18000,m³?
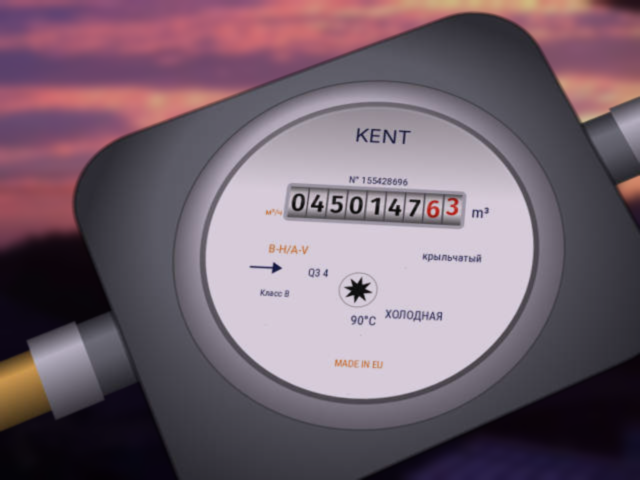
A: 450147.63,m³
